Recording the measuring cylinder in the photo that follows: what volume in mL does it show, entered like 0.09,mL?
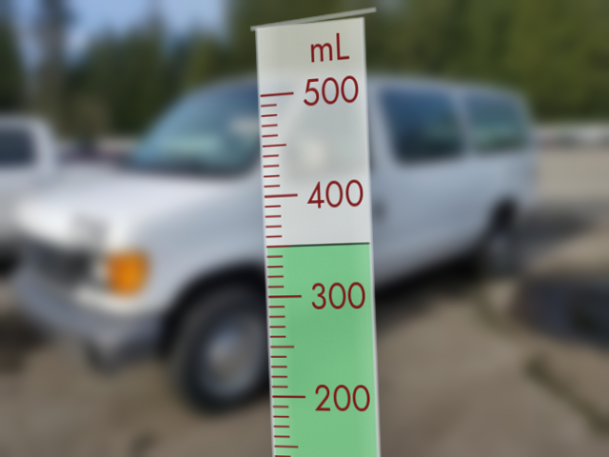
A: 350,mL
